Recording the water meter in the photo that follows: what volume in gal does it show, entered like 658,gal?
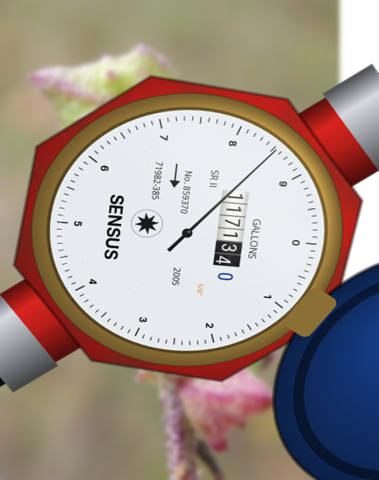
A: 1171338.5,gal
